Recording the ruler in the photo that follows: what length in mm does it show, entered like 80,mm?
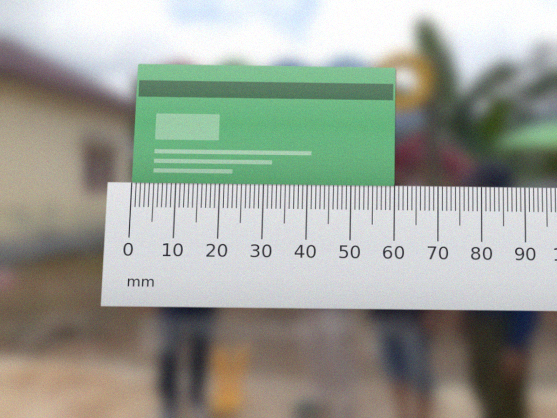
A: 60,mm
